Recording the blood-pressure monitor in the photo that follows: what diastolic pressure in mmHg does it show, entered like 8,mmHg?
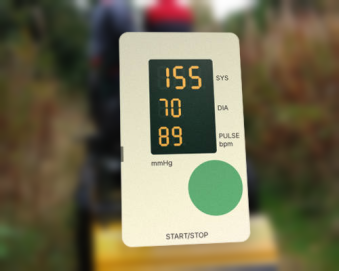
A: 70,mmHg
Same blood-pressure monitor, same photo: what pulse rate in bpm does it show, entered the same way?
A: 89,bpm
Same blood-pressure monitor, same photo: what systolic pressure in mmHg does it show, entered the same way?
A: 155,mmHg
